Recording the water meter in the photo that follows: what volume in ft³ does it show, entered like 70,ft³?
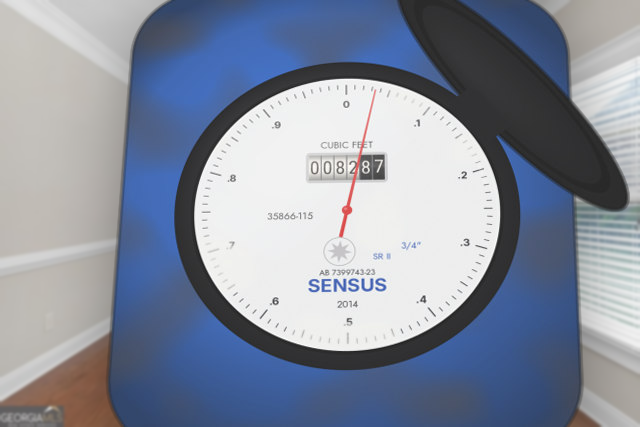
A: 8287.03,ft³
